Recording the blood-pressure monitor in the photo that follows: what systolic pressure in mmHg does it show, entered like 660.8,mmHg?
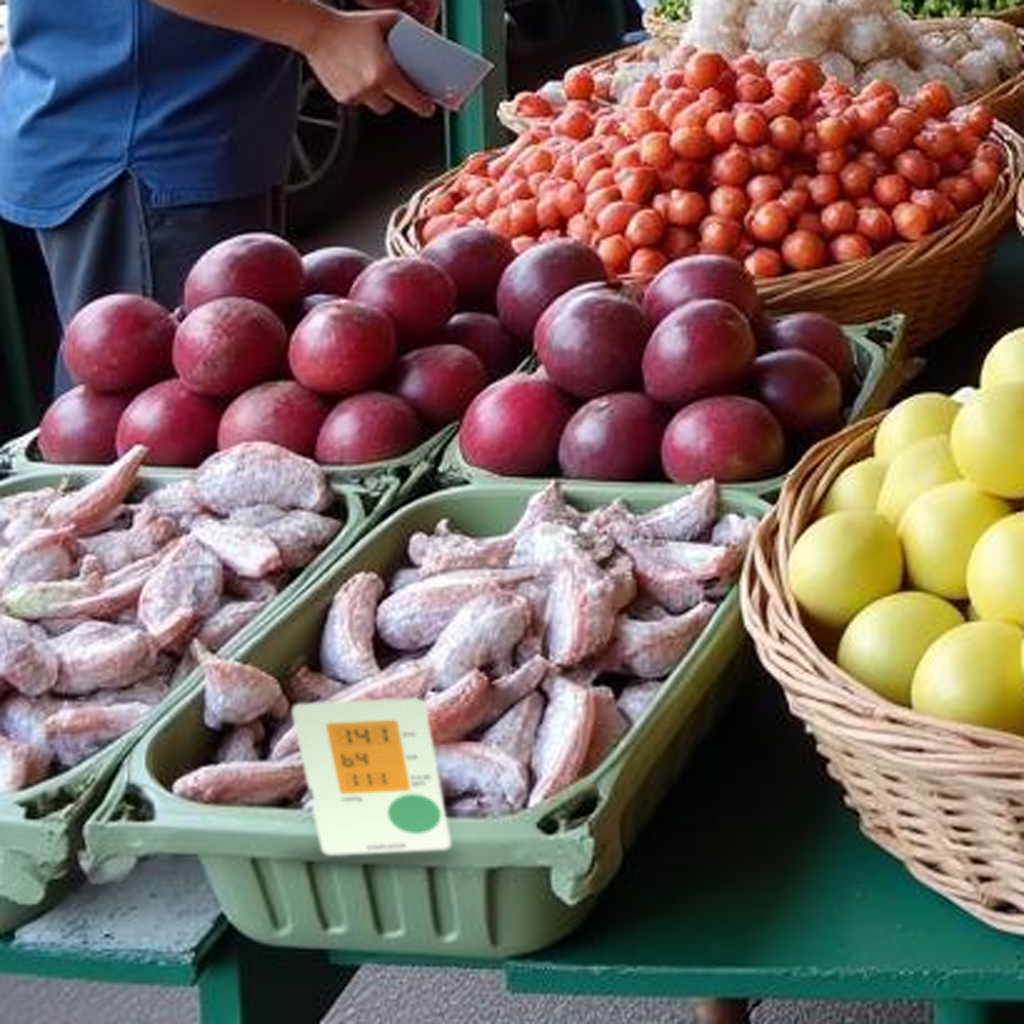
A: 141,mmHg
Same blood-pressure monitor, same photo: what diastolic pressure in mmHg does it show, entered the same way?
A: 64,mmHg
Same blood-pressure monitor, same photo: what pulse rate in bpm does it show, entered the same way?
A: 111,bpm
